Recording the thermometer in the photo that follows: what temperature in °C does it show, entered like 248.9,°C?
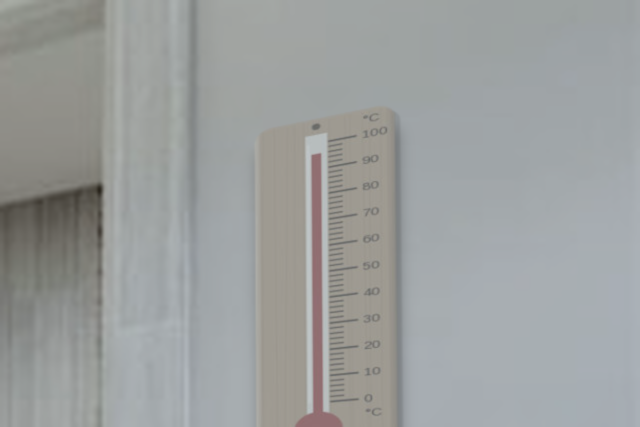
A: 96,°C
